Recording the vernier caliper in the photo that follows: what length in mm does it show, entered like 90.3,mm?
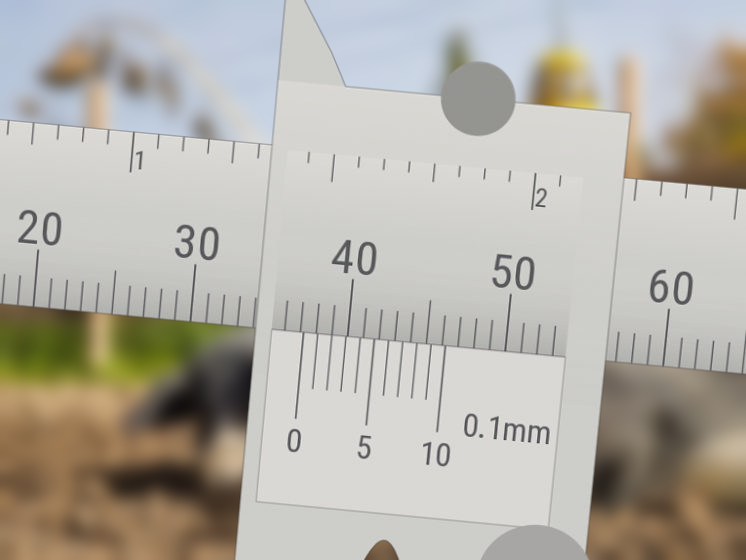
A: 37.2,mm
